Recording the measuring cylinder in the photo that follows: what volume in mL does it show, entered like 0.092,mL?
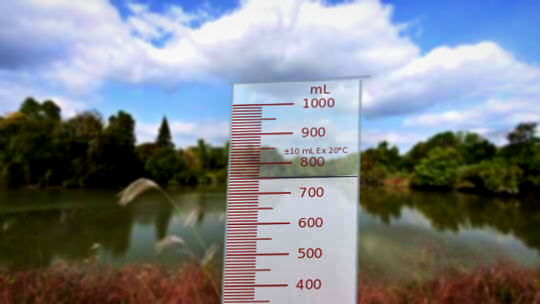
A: 750,mL
